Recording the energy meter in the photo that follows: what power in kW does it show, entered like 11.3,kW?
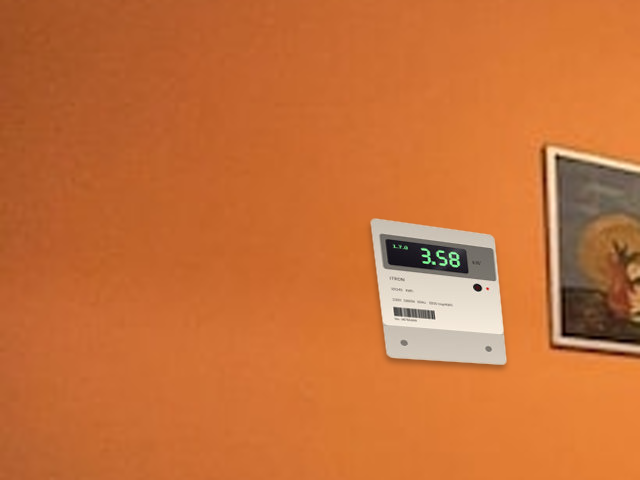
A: 3.58,kW
